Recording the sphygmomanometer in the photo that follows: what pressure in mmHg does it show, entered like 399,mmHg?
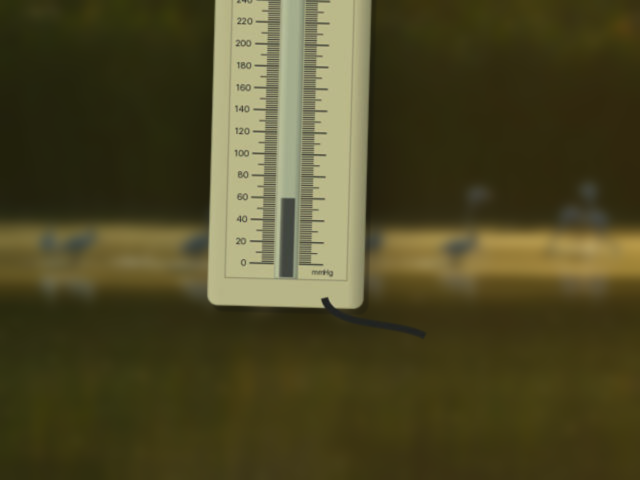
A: 60,mmHg
